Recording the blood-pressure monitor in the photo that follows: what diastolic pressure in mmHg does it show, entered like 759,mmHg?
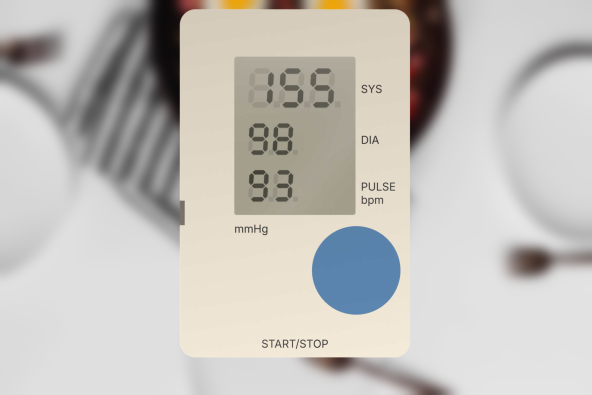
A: 98,mmHg
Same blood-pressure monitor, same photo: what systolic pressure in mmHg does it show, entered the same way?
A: 155,mmHg
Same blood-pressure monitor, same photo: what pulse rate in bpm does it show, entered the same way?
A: 93,bpm
